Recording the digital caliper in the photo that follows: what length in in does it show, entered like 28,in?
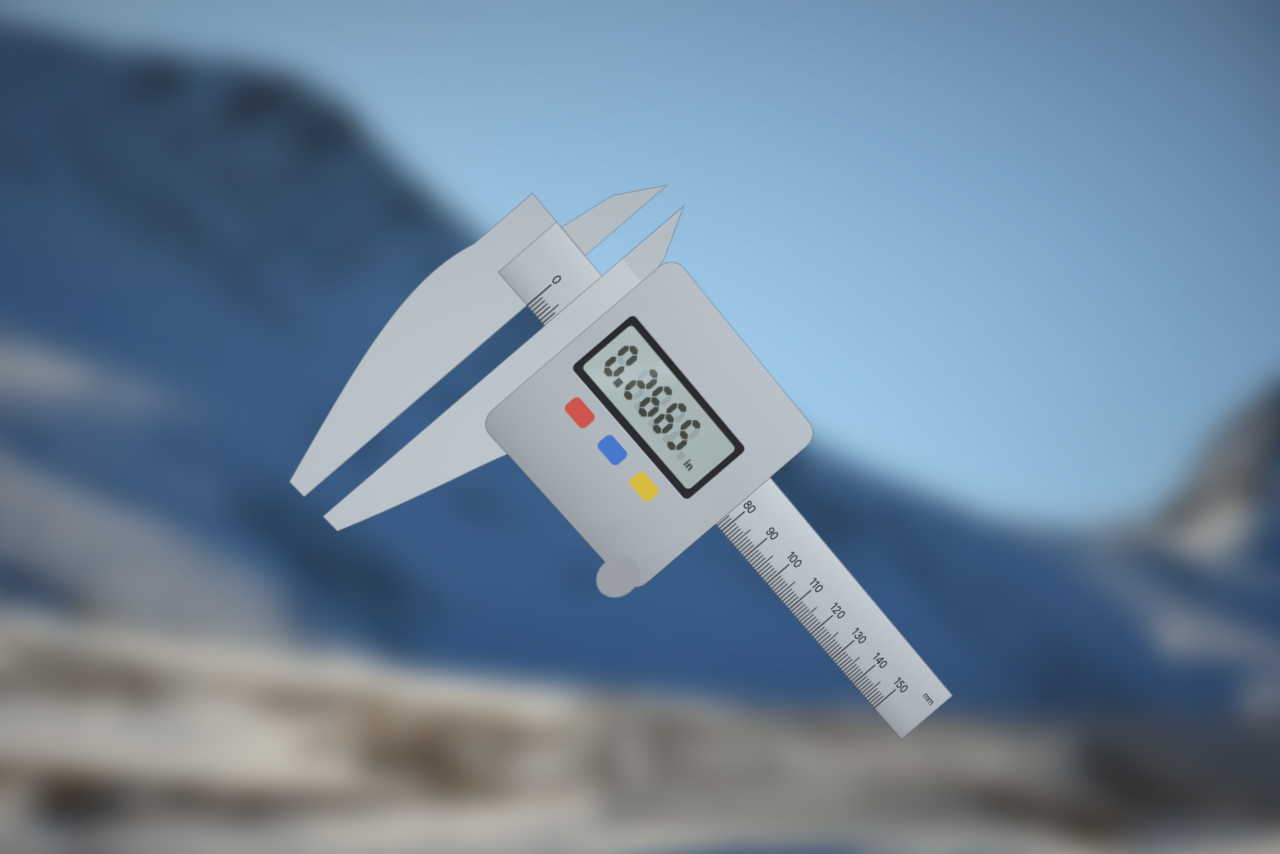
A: 0.2665,in
